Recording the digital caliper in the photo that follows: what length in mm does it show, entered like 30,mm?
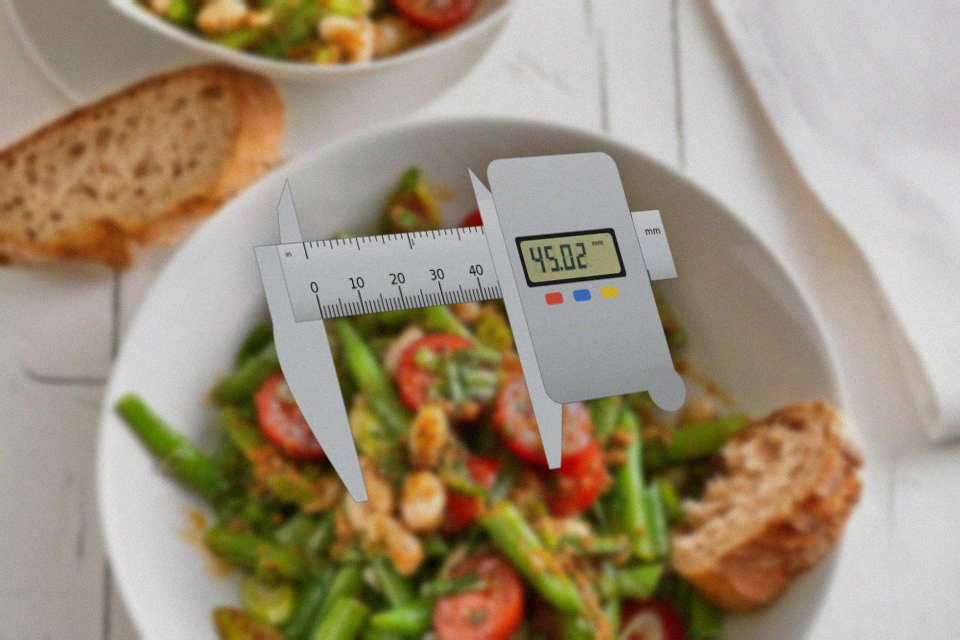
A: 45.02,mm
